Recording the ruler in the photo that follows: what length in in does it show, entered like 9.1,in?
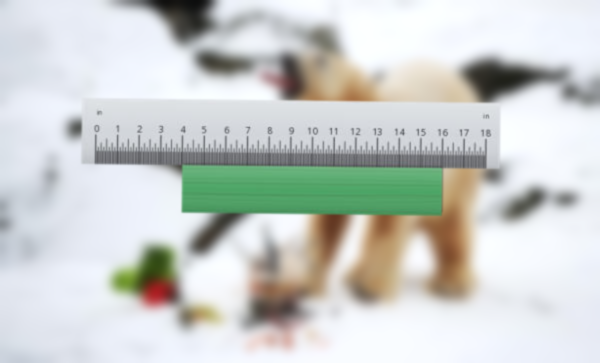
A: 12,in
